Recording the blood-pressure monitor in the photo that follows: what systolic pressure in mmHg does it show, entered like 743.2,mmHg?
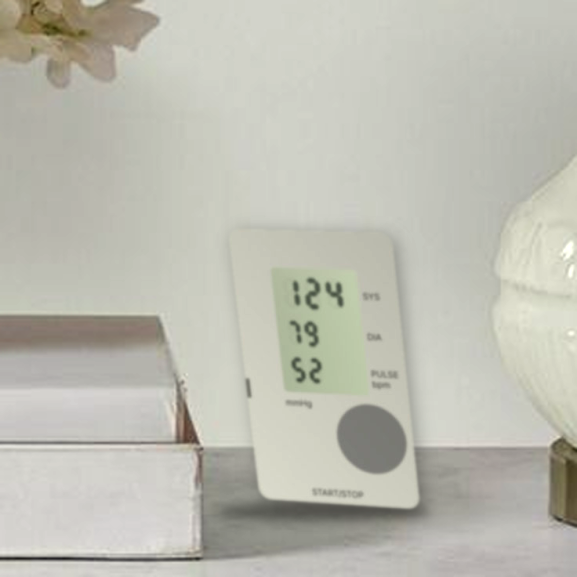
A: 124,mmHg
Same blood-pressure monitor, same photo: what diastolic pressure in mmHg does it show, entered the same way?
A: 79,mmHg
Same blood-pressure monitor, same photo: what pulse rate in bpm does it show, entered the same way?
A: 52,bpm
